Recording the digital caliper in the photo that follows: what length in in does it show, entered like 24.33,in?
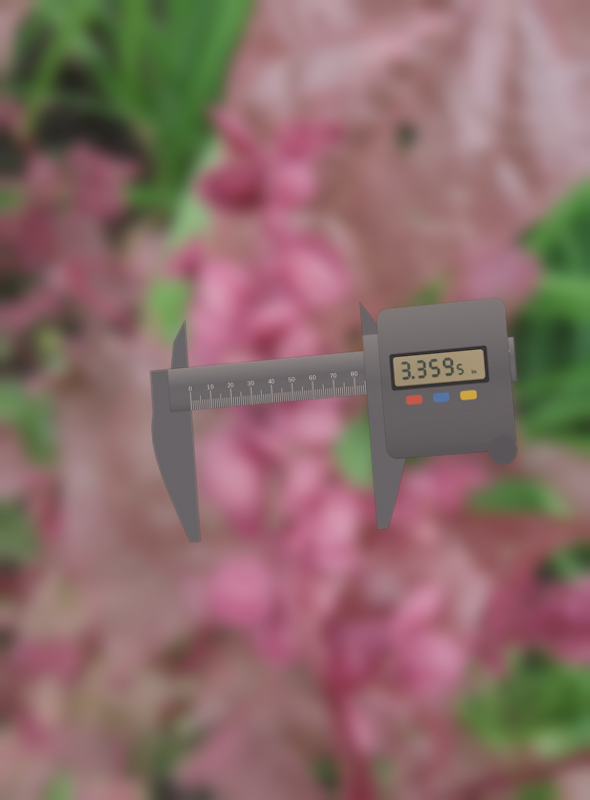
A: 3.3595,in
